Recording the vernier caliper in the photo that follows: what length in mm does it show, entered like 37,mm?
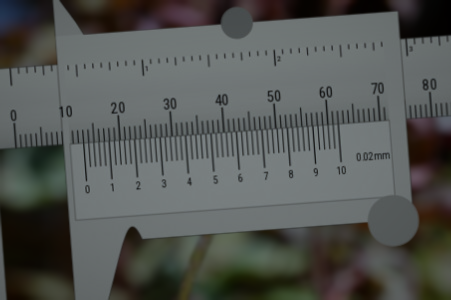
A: 13.0,mm
